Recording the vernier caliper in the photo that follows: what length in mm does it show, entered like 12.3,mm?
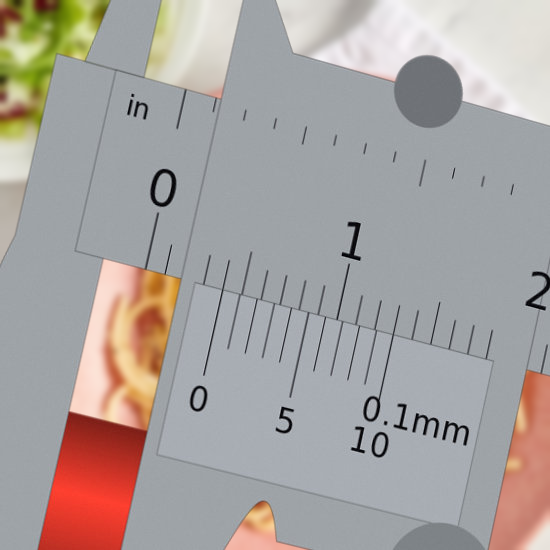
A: 4.0,mm
